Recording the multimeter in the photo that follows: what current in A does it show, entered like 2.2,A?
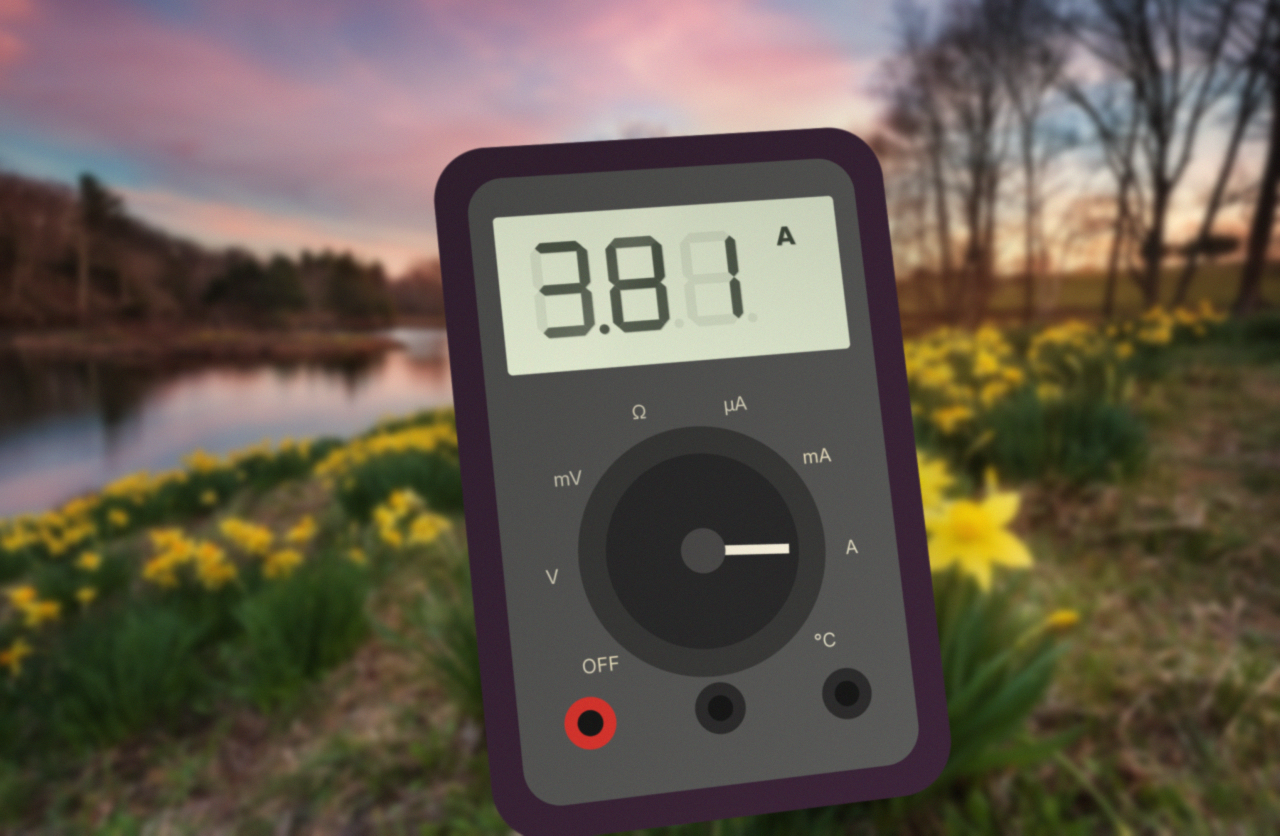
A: 3.81,A
